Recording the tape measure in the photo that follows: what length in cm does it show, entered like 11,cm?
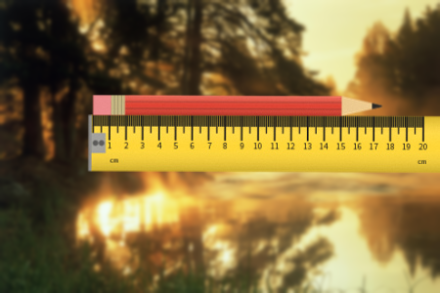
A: 17.5,cm
